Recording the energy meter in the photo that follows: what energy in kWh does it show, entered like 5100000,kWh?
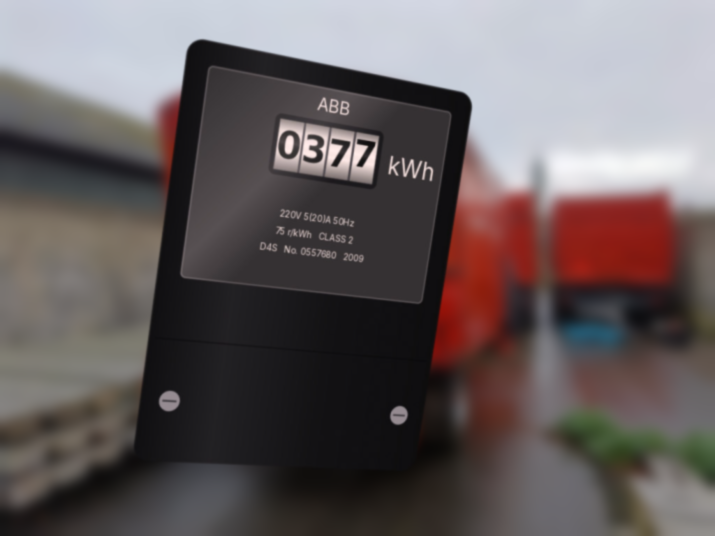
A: 377,kWh
